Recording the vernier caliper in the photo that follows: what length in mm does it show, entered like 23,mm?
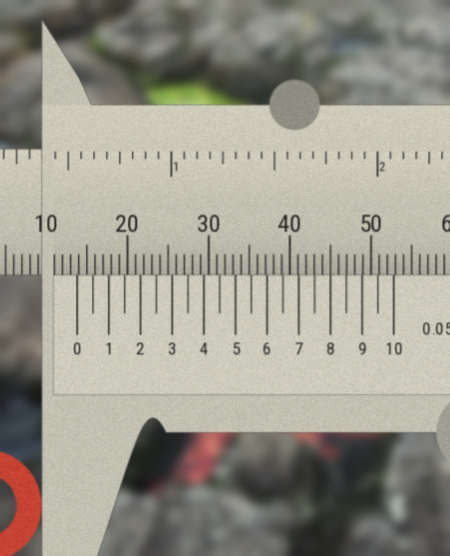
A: 13.8,mm
